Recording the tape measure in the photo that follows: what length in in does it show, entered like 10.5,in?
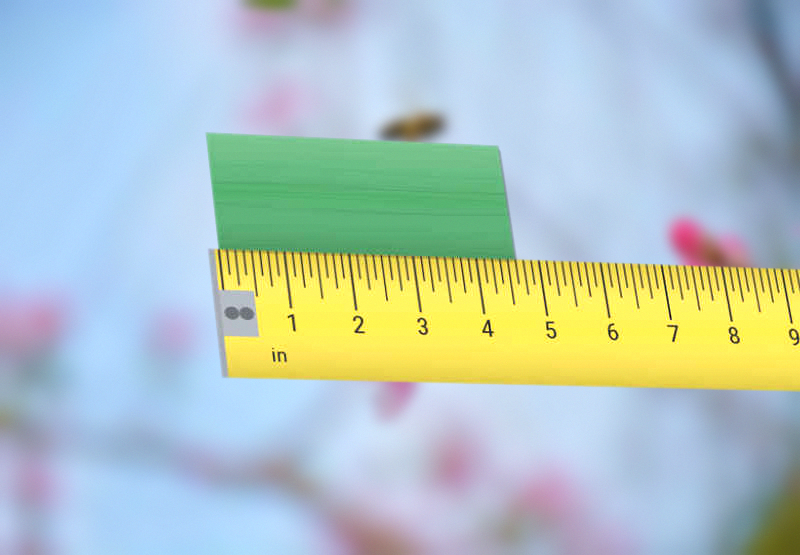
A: 4.625,in
